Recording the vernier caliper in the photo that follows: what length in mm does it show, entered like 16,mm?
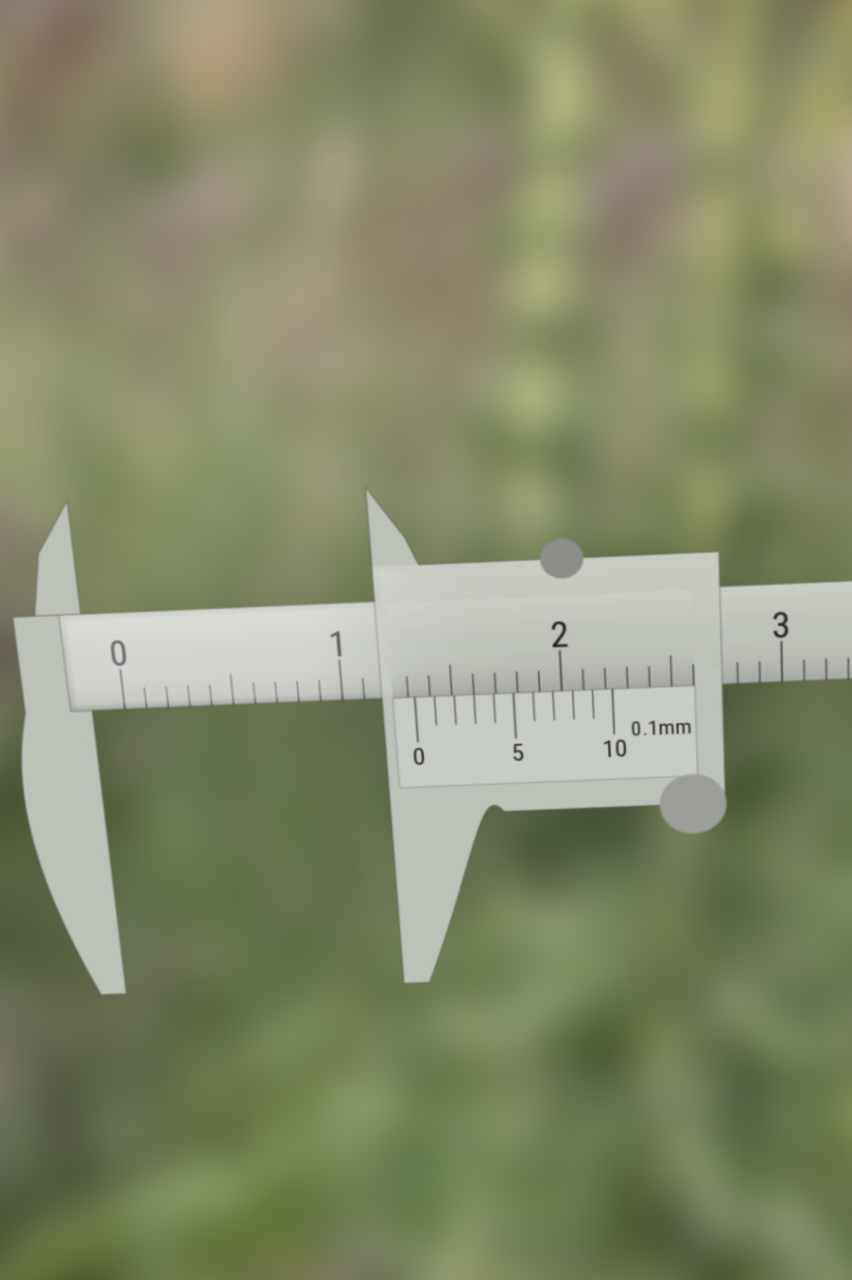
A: 13.3,mm
